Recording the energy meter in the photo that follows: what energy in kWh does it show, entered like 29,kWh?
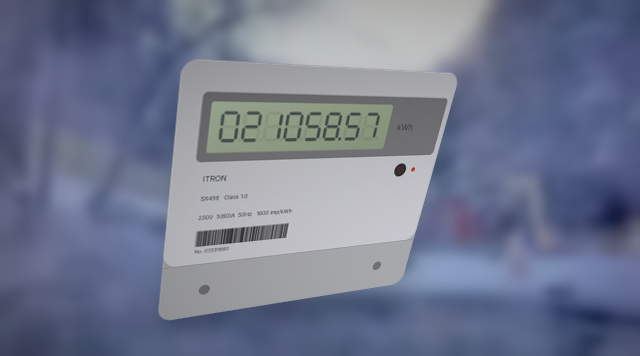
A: 21058.57,kWh
